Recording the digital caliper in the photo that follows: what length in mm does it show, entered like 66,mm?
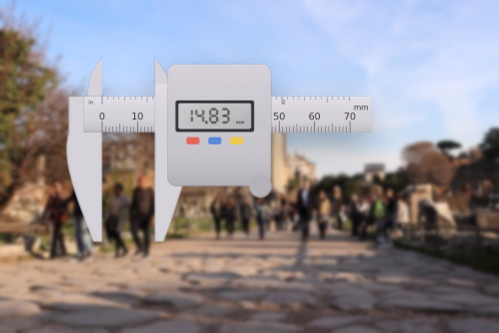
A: 14.83,mm
